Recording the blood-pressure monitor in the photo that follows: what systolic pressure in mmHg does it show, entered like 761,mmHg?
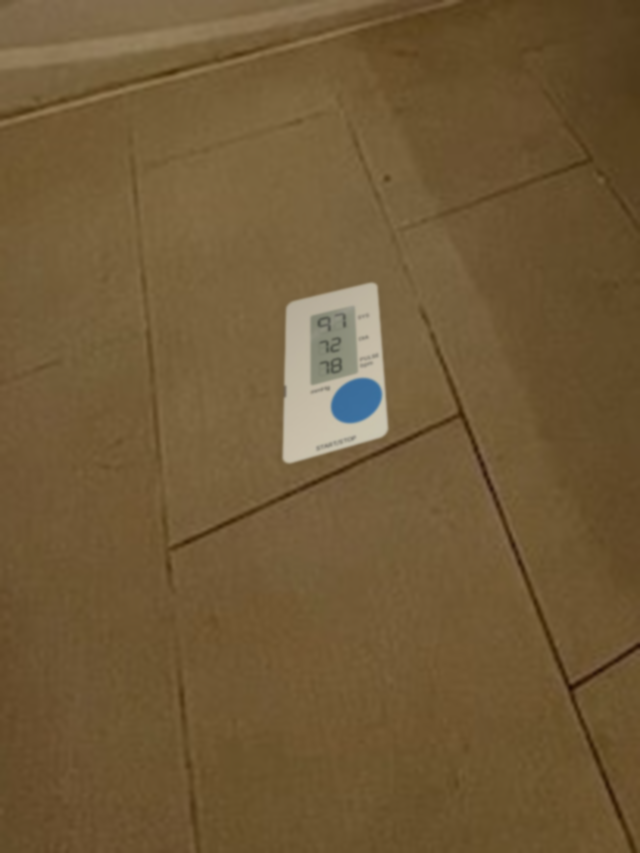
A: 97,mmHg
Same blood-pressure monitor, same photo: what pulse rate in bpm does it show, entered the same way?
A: 78,bpm
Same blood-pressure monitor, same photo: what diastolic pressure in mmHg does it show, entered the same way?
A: 72,mmHg
